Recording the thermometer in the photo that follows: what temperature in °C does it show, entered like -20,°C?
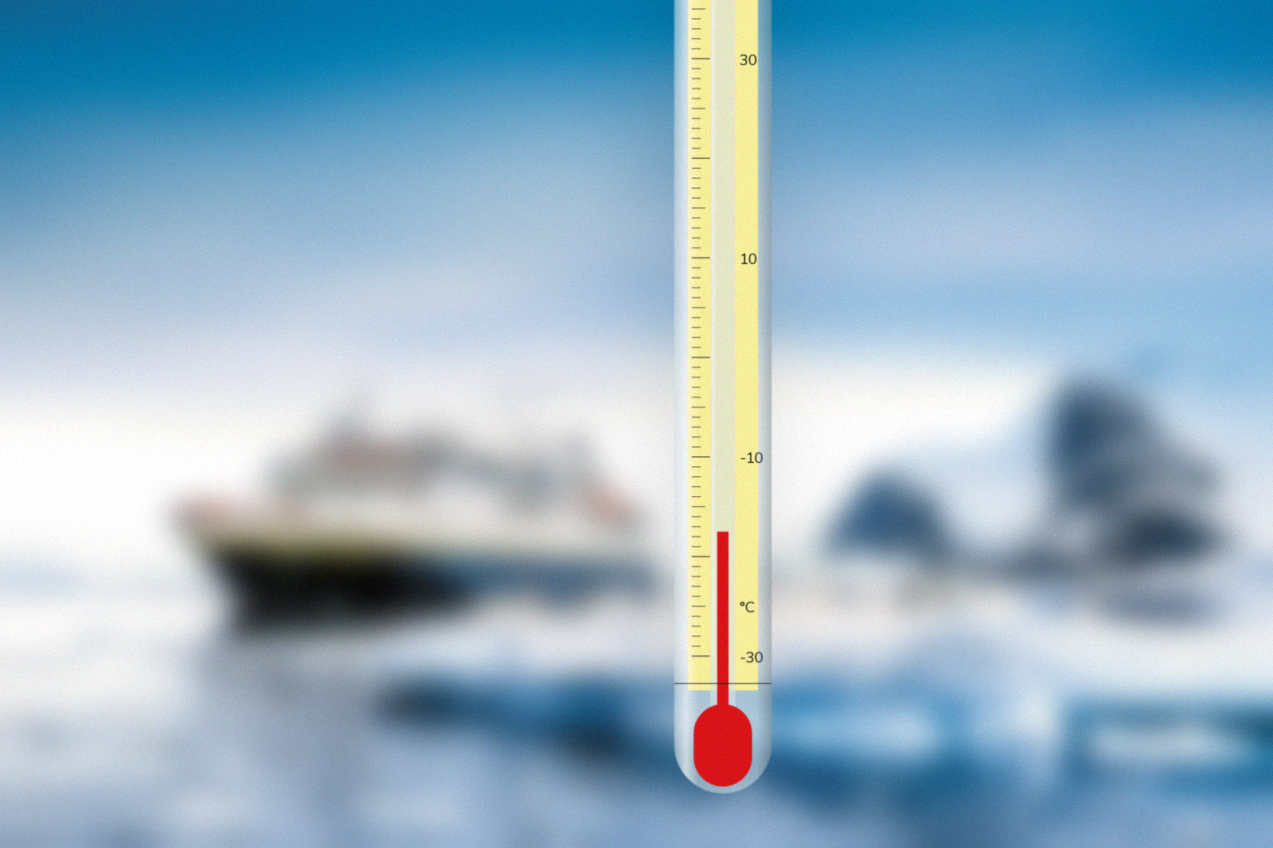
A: -17.5,°C
